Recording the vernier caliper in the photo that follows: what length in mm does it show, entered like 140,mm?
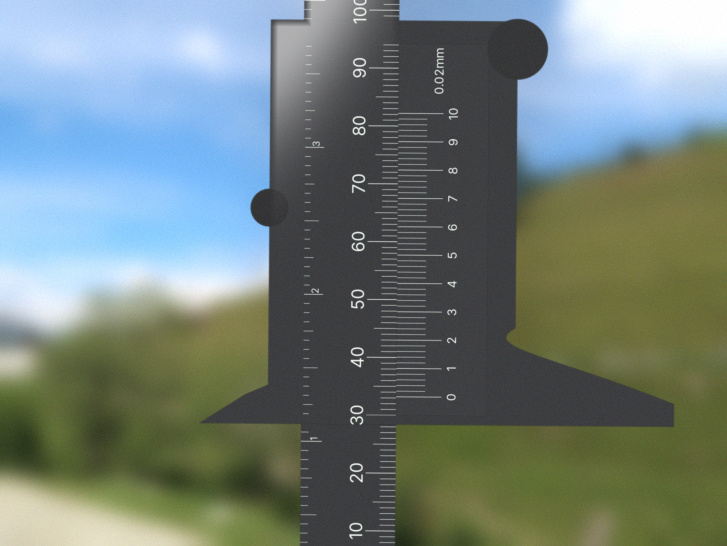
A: 33.2,mm
